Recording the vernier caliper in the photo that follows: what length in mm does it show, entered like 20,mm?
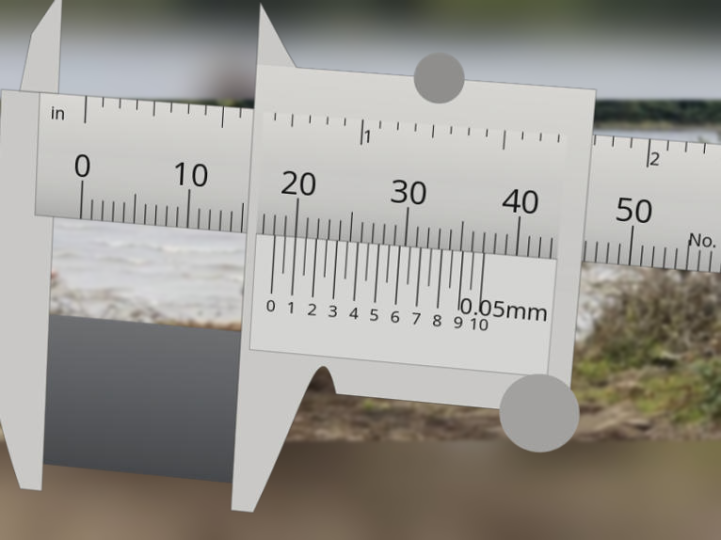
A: 18.1,mm
